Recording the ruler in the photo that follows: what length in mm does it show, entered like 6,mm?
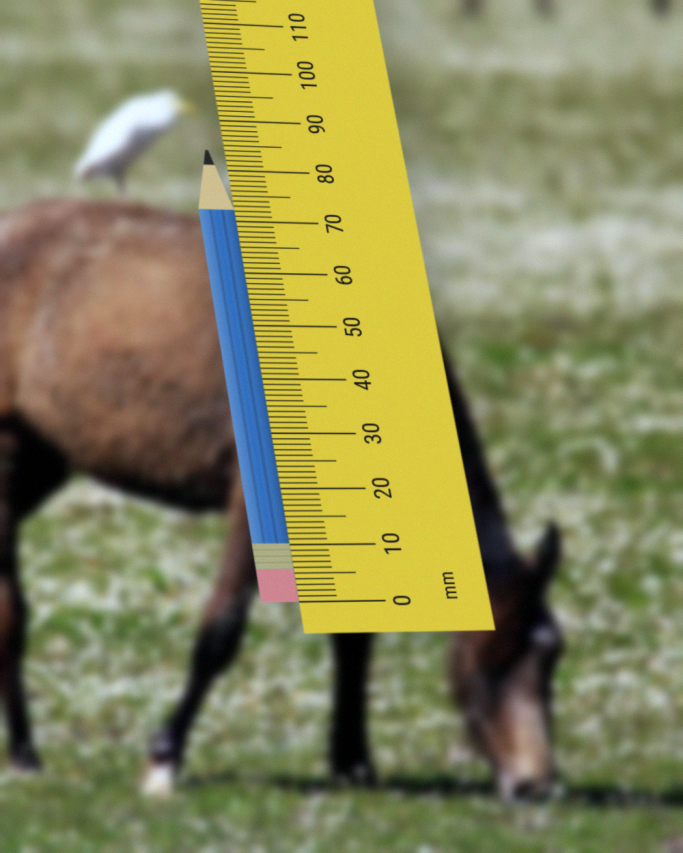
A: 84,mm
